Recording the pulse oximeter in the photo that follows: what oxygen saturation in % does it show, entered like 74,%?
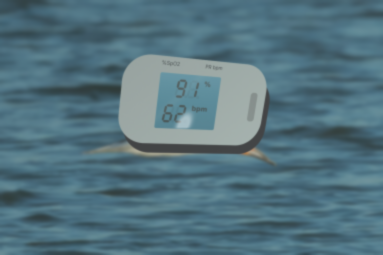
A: 91,%
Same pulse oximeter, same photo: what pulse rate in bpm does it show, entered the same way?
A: 62,bpm
